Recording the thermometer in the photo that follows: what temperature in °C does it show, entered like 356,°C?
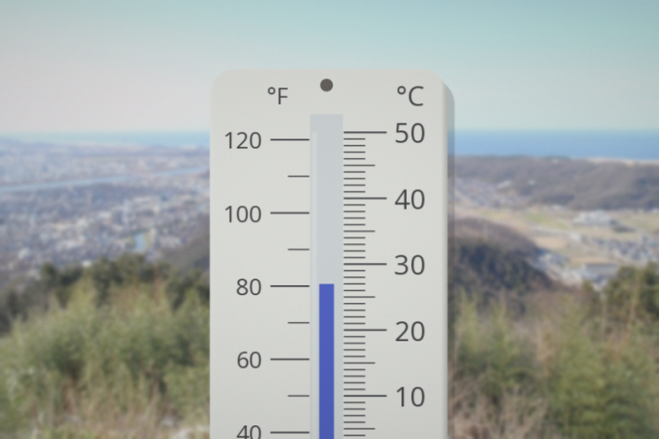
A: 27,°C
